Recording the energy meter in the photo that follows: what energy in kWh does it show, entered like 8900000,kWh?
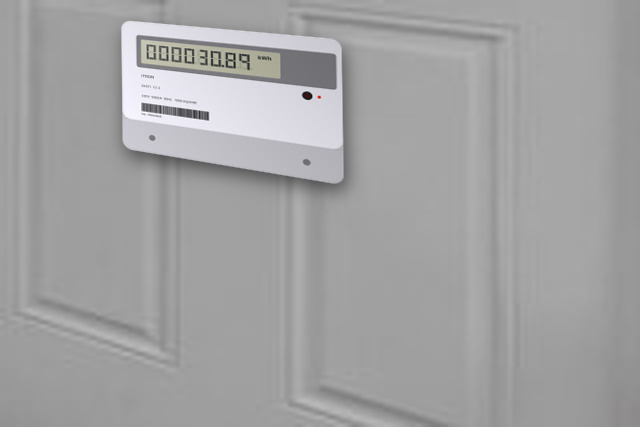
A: 30.89,kWh
